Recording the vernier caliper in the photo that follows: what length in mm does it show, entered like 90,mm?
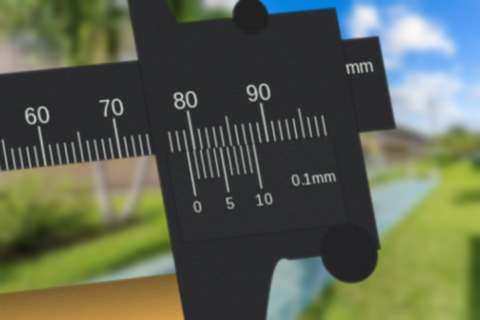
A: 79.0,mm
